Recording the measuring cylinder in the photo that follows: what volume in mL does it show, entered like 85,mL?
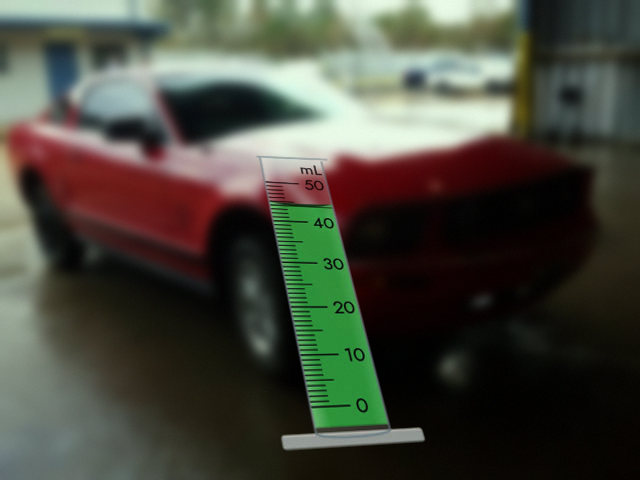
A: 44,mL
